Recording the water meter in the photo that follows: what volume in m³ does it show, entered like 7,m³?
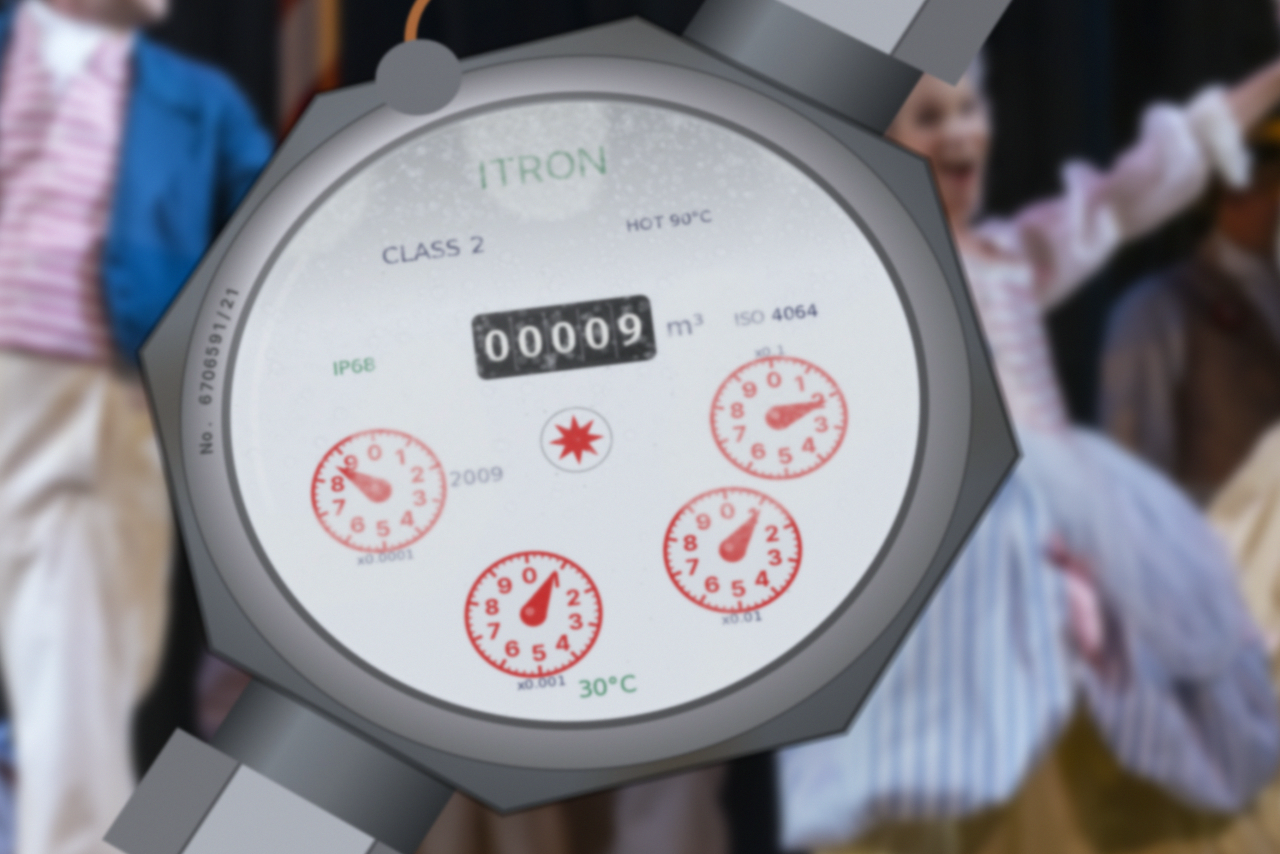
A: 9.2108,m³
